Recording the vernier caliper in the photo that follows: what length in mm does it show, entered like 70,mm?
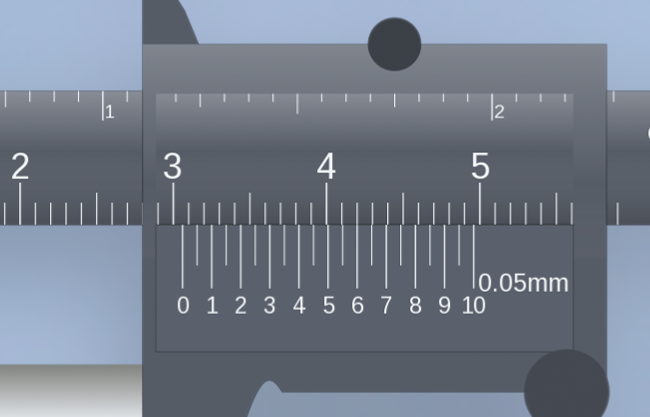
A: 30.6,mm
